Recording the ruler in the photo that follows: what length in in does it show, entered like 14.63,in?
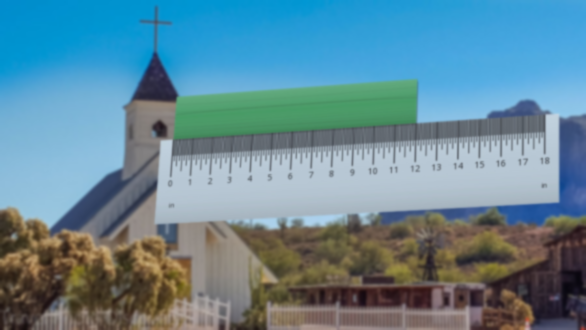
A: 12,in
